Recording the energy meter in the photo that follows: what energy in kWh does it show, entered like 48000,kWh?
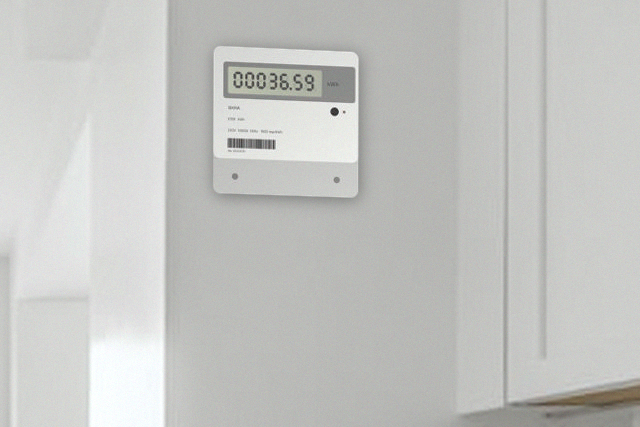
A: 36.59,kWh
